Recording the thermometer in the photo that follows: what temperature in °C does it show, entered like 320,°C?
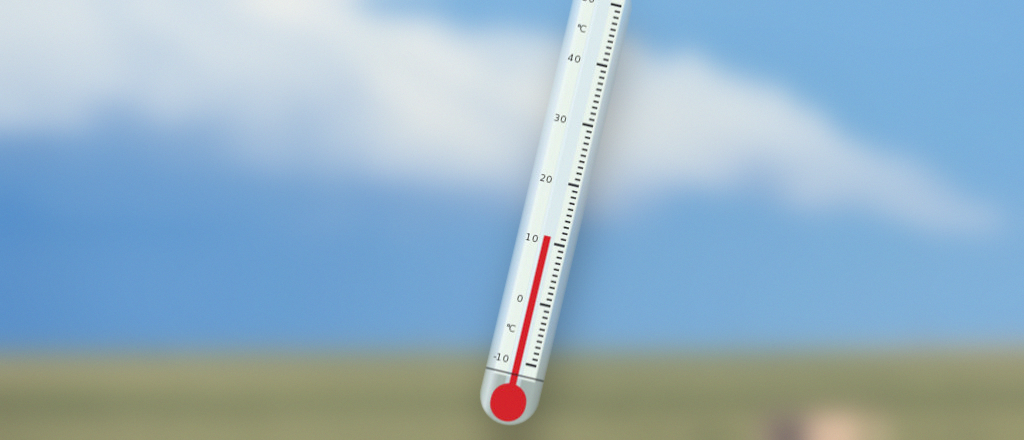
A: 11,°C
